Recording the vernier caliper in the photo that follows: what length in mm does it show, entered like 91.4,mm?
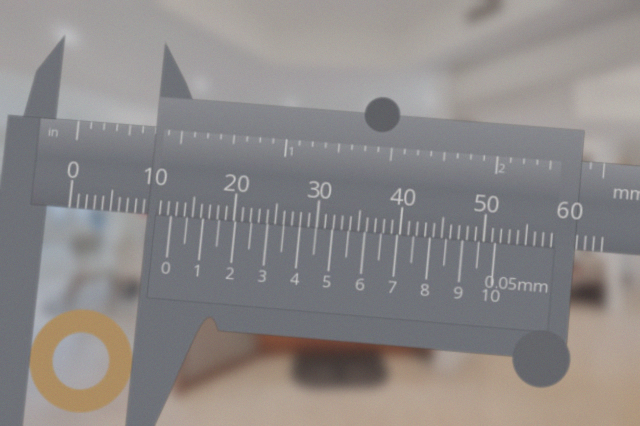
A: 12.4,mm
